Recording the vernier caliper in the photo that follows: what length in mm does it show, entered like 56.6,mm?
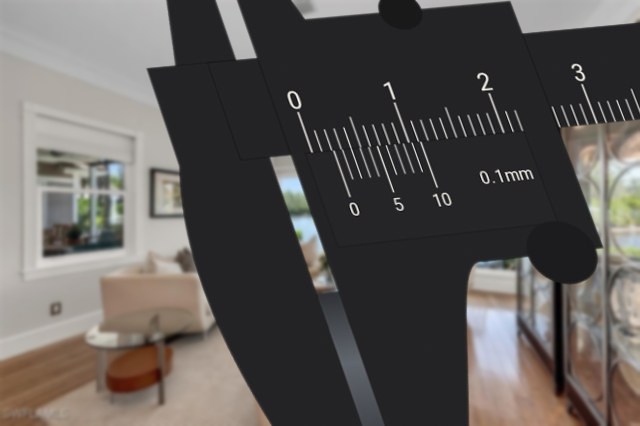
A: 2.2,mm
